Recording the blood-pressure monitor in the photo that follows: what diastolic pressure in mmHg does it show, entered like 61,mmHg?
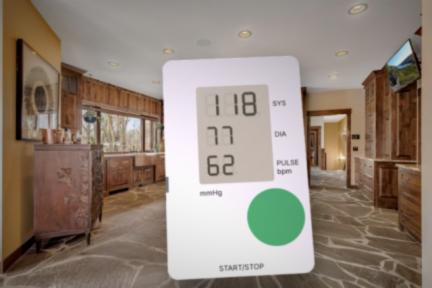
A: 77,mmHg
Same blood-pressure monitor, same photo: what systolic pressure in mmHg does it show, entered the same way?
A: 118,mmHg
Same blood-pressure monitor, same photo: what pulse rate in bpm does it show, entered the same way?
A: 62,bpm
